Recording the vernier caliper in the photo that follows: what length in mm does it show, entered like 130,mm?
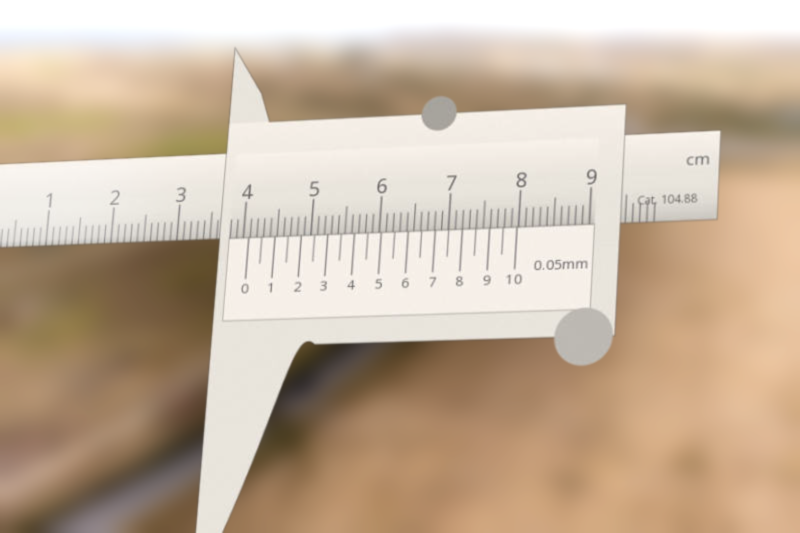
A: 40.8,mm
